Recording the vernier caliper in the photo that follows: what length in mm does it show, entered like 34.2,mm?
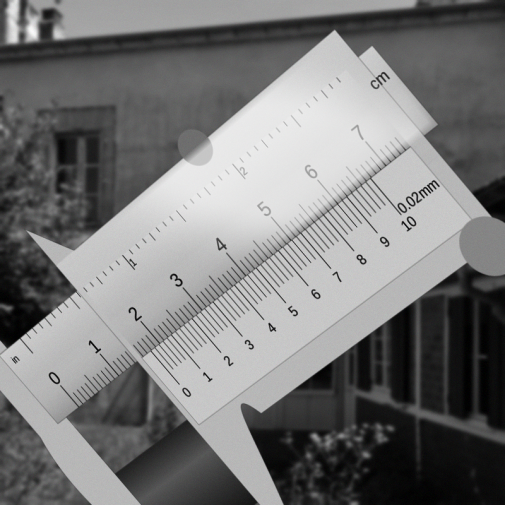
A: 17.8,mm
